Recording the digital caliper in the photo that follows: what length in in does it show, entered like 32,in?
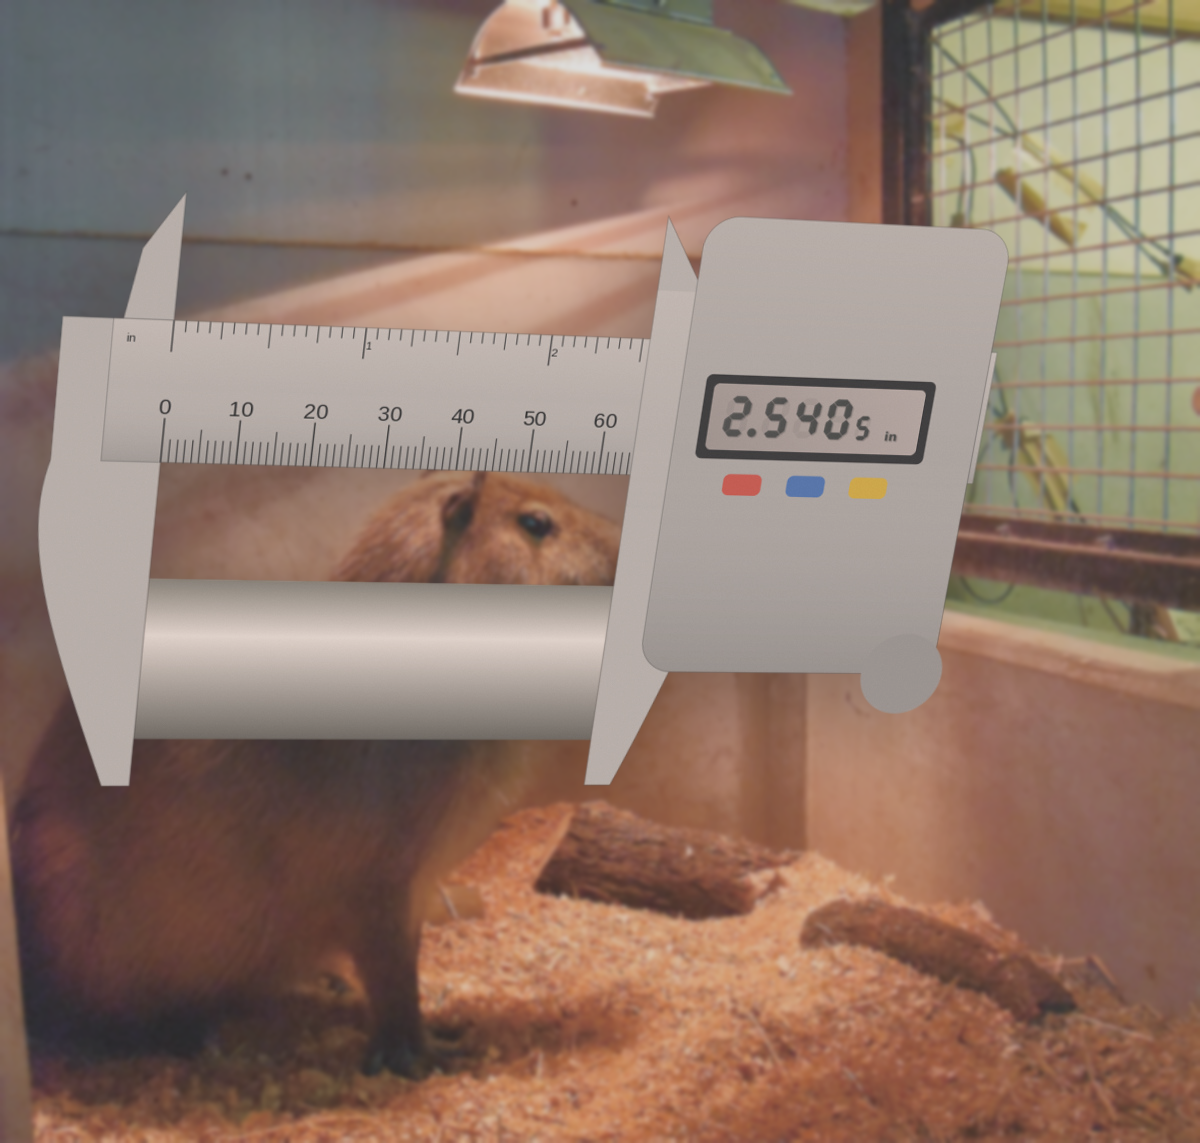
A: 2.5405,in
